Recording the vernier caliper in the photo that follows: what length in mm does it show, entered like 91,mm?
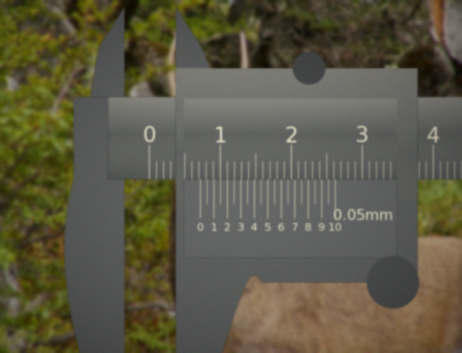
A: 7.2,mm
